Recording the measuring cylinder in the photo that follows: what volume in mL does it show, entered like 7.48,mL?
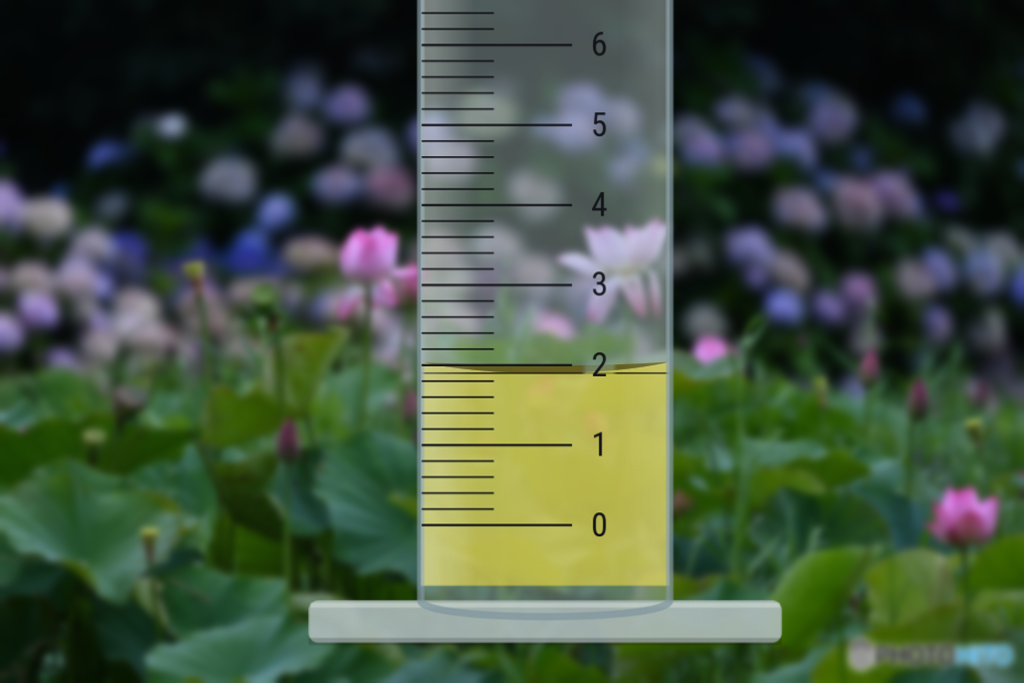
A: 1.9,mL
